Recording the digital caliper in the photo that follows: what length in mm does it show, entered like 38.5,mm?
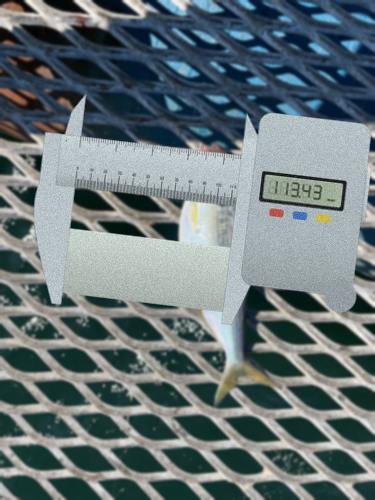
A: 113.43,mm
